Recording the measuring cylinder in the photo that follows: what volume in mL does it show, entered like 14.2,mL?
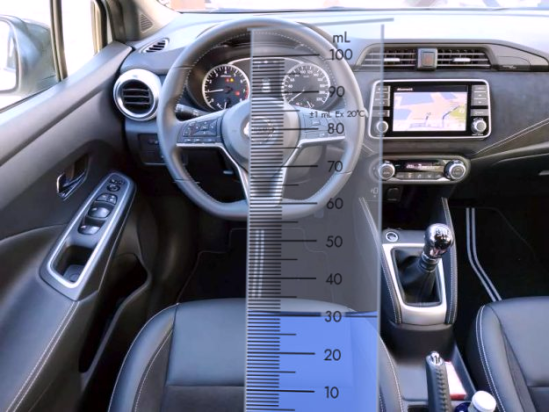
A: 30,mL
